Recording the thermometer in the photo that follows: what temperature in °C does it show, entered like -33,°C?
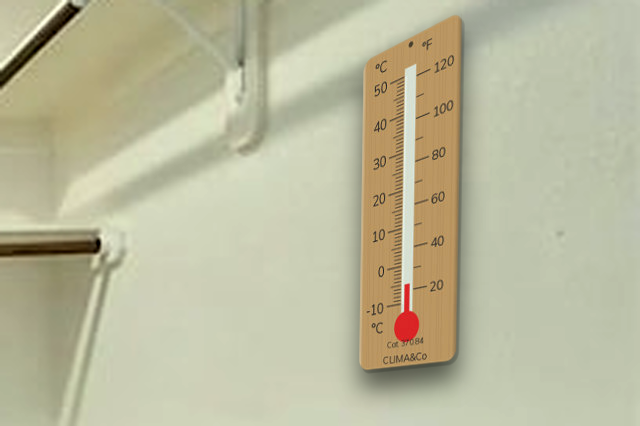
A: -5,°C
